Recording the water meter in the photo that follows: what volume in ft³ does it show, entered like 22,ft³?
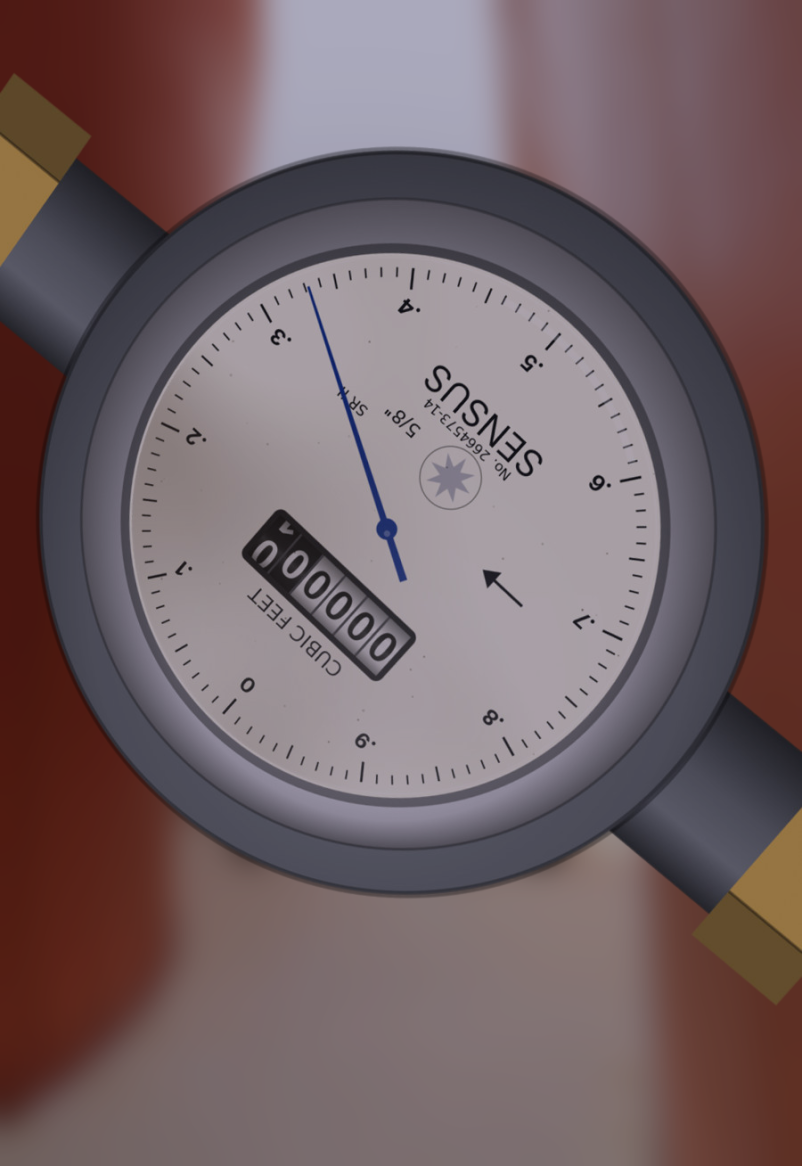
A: 0.33,ft³
